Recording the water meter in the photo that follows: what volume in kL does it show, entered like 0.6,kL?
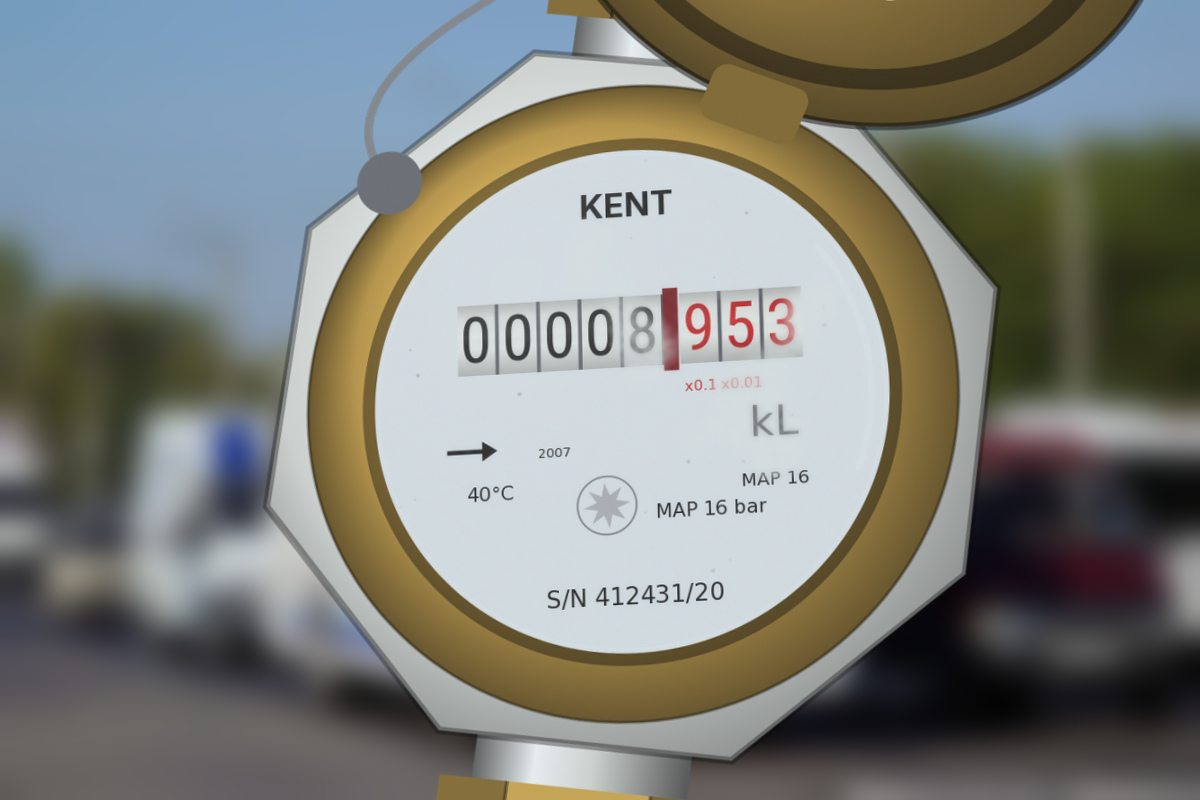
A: 8.953,kL
